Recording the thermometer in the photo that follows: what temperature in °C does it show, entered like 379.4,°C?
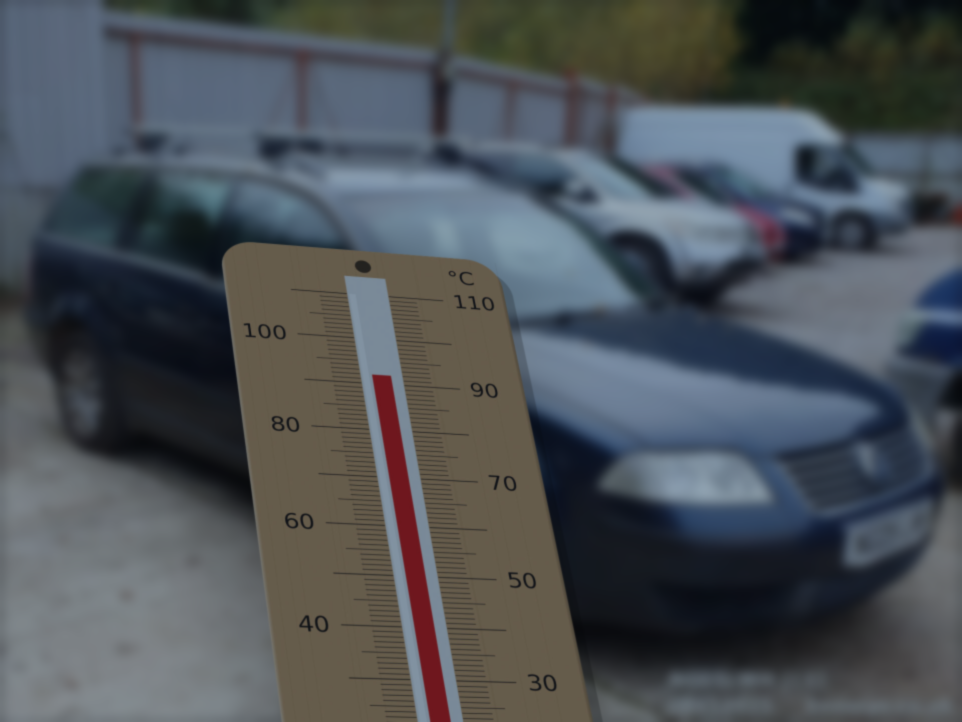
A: 92,°C
